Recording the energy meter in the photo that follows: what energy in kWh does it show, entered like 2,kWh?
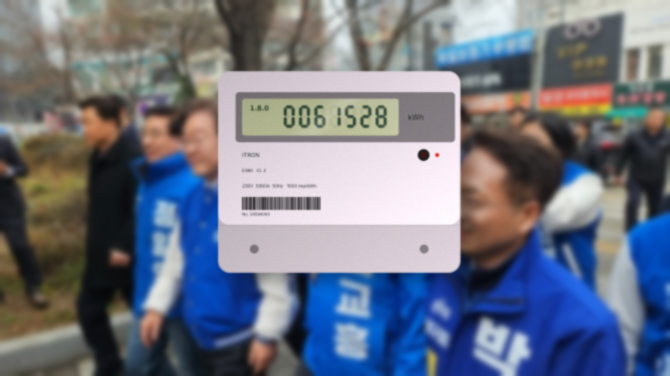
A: 61528,kWh
